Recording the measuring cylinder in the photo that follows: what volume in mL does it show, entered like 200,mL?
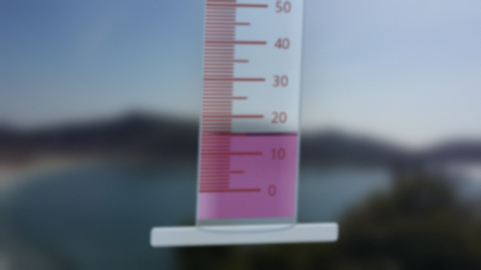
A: 15,mL
